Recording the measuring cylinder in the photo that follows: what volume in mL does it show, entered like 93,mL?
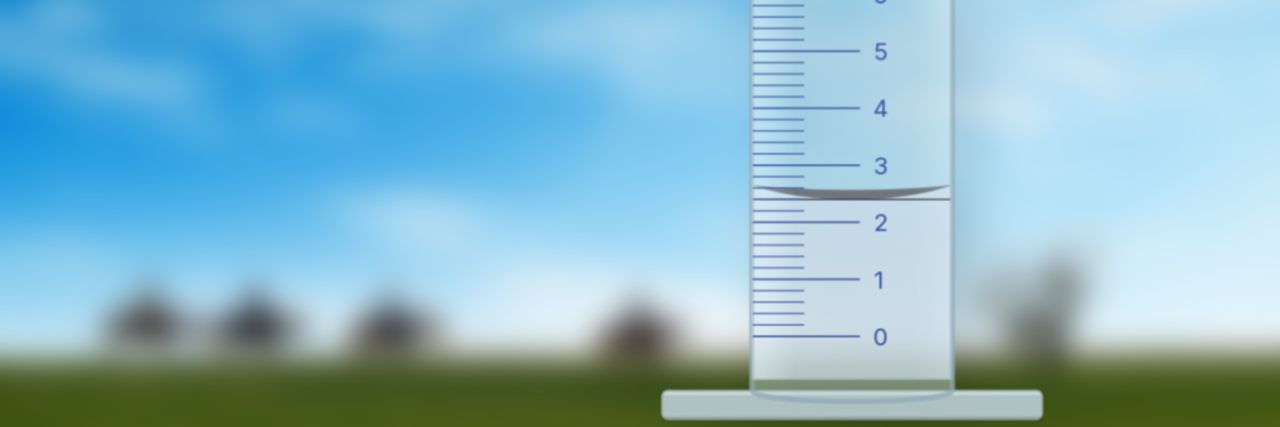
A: 2.4,mL
